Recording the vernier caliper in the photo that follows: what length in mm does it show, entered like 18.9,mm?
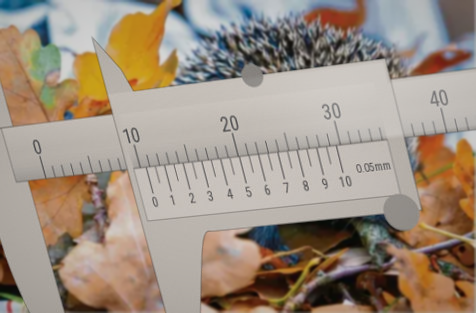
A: 10.6,mm
